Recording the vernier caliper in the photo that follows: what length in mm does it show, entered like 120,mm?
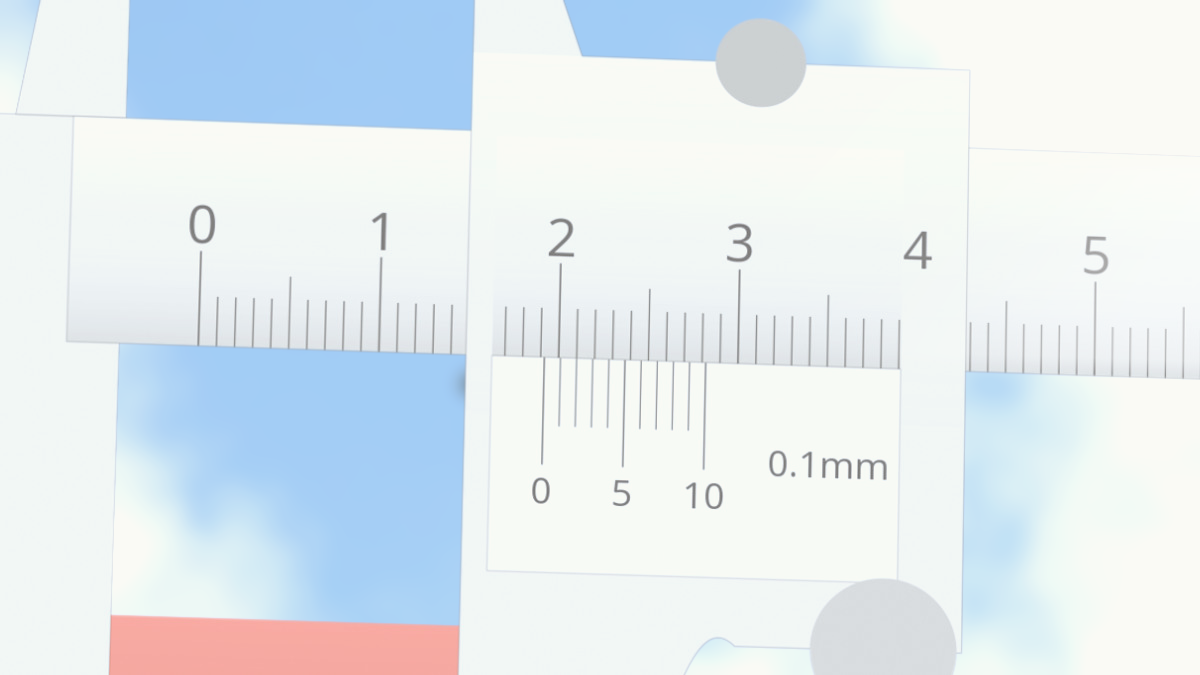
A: 19.2,mm
